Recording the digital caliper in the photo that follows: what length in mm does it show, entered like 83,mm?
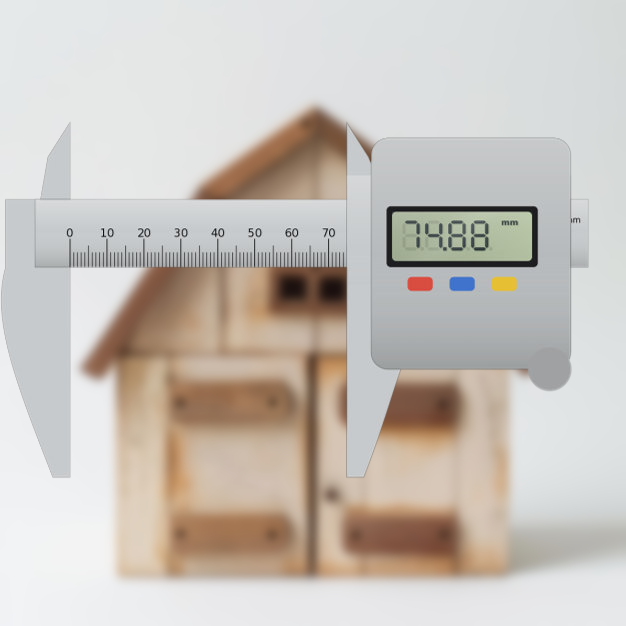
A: 74.88,mm
